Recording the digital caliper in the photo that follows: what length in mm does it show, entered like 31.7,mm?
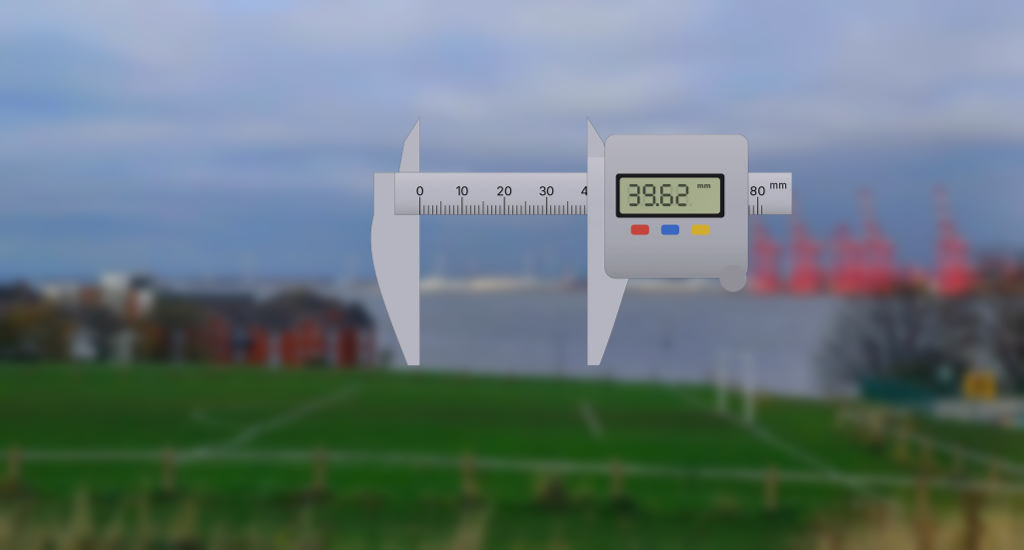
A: 39.62,mm
